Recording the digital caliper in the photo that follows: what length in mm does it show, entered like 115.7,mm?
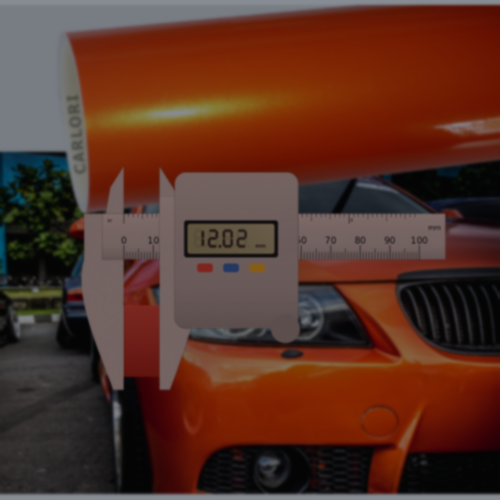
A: 12.02,mm
